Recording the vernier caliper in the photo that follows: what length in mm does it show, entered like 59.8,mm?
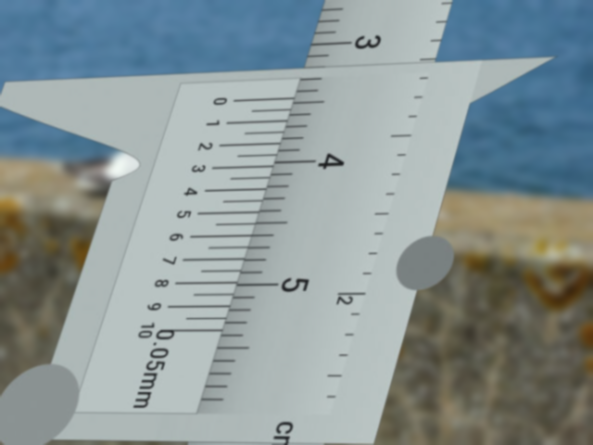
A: 34.6,mm
